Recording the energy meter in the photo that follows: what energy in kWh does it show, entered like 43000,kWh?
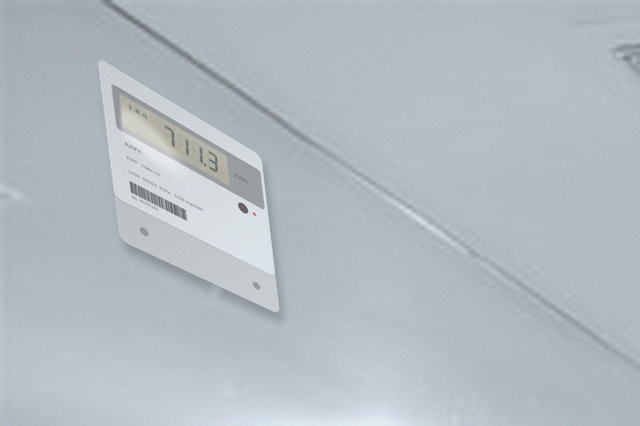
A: 711.3,kWh
